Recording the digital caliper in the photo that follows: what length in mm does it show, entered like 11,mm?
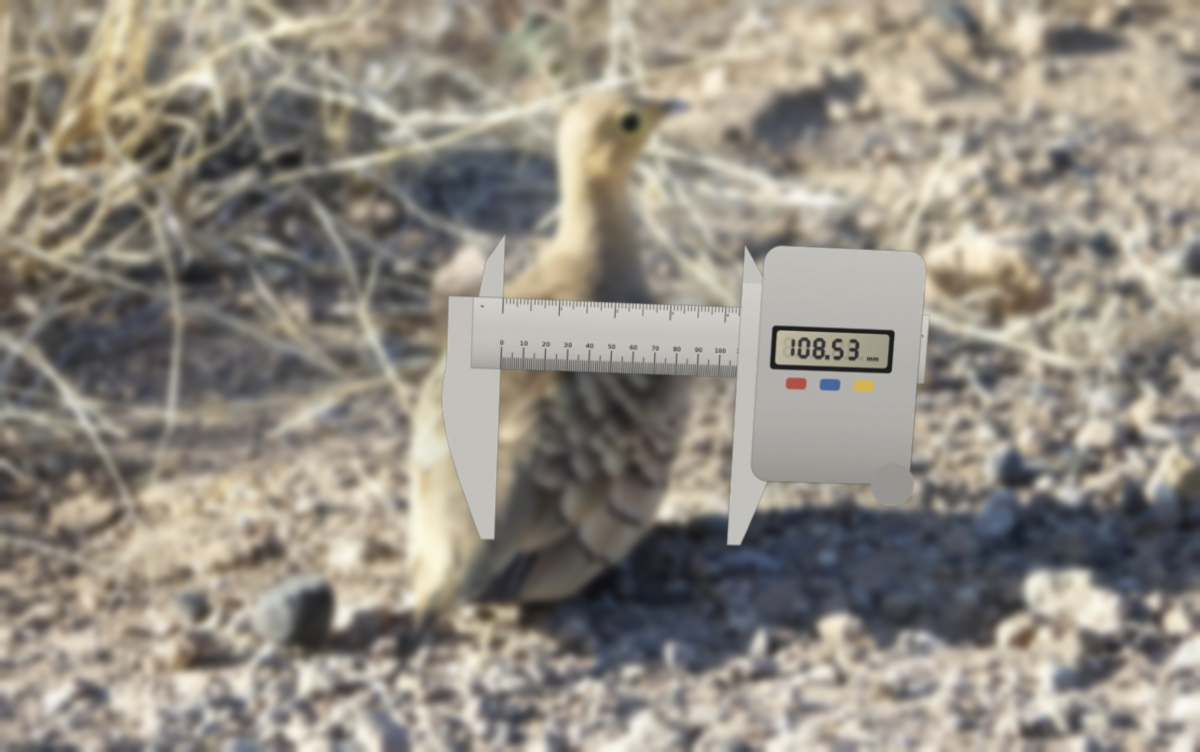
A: 108.53,mm
